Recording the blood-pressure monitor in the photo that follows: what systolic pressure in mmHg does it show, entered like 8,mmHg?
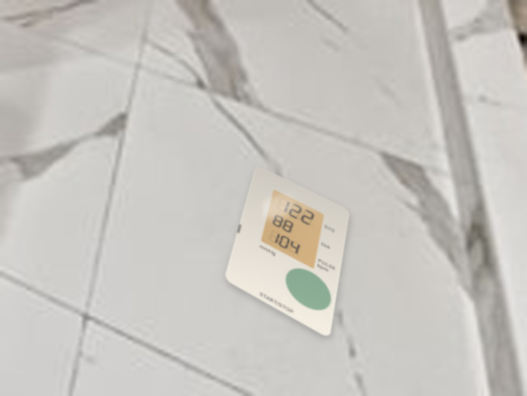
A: 122,mmHg
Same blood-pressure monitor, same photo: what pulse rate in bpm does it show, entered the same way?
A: 104,bpm
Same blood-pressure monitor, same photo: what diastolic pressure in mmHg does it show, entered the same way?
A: 88,mmHg
